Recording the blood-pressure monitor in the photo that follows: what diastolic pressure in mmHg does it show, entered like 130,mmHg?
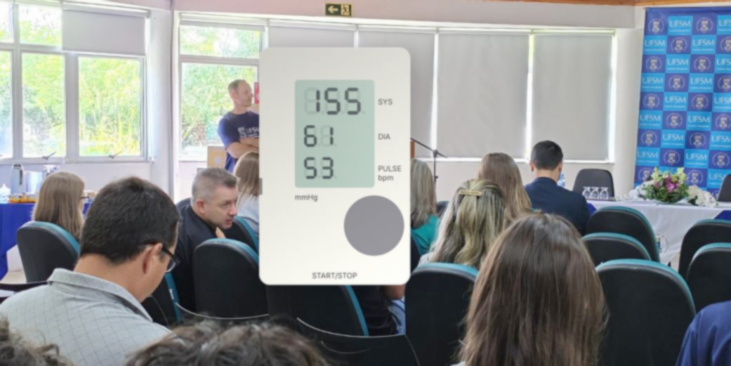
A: 61,mmHg
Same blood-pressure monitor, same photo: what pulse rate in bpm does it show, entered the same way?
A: 53,bpm
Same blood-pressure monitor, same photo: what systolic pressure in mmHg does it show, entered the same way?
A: 155,mmHg
